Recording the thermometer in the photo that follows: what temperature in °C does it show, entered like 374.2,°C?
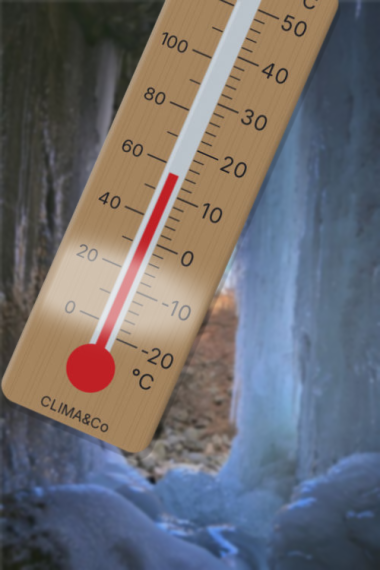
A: 14,°C
